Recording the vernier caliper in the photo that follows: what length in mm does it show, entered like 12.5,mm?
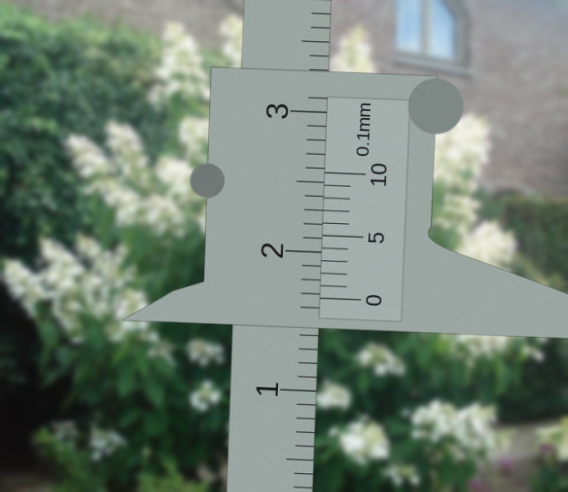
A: 16.7,mm
